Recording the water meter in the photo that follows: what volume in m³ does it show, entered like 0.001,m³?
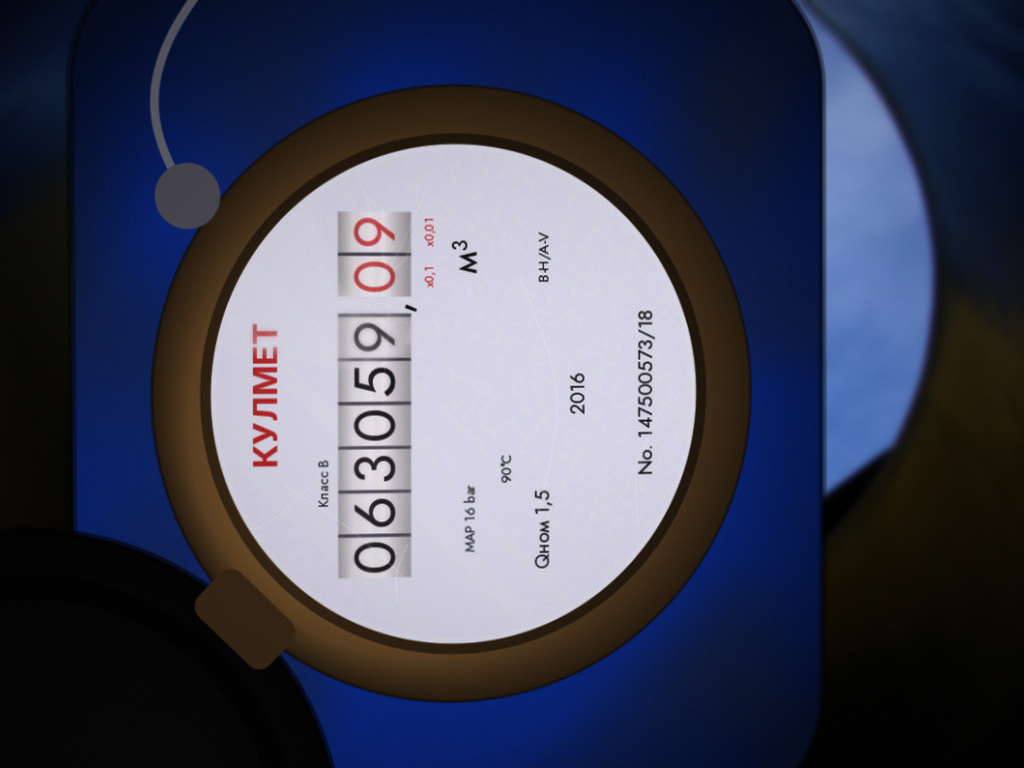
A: 63059.09,m³
